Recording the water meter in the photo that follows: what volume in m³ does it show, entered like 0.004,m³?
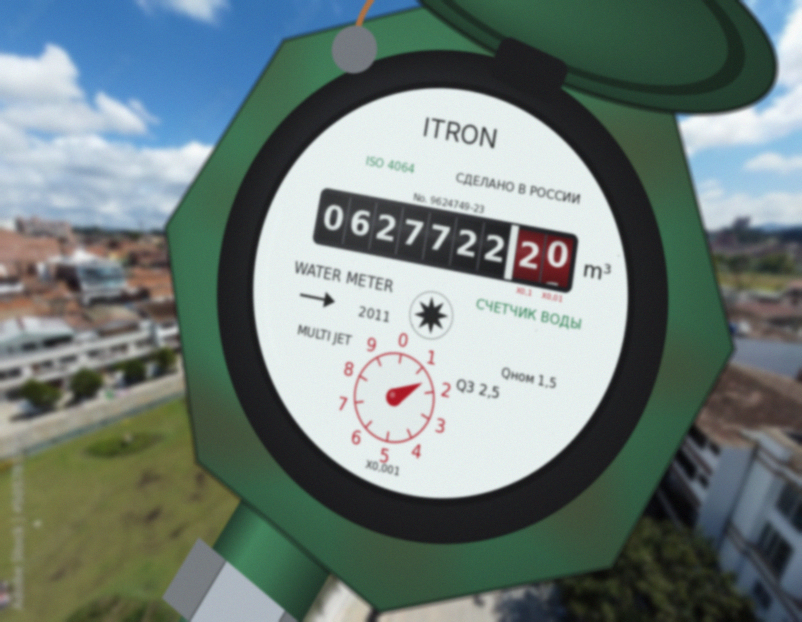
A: 627722.201,m³
